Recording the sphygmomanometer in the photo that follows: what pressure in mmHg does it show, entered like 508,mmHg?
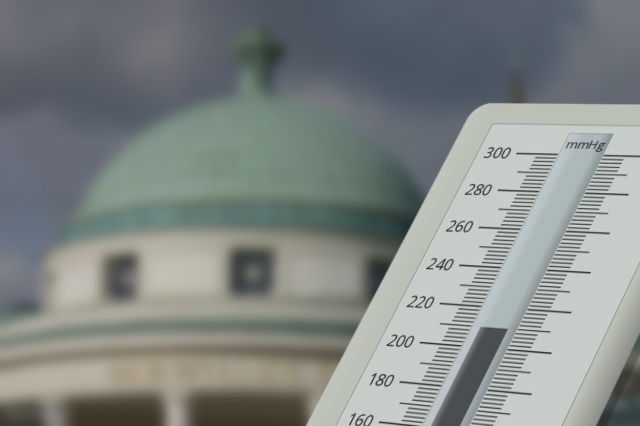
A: 210,mmHg
